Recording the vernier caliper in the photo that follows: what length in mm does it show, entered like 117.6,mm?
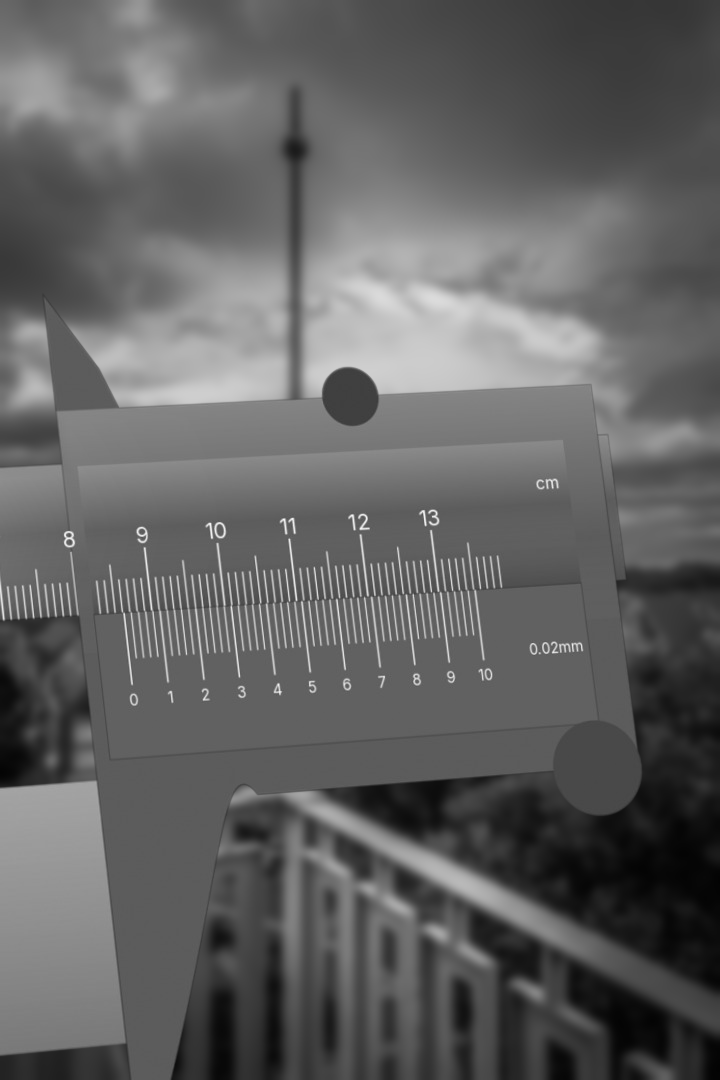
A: 86.2,mm
